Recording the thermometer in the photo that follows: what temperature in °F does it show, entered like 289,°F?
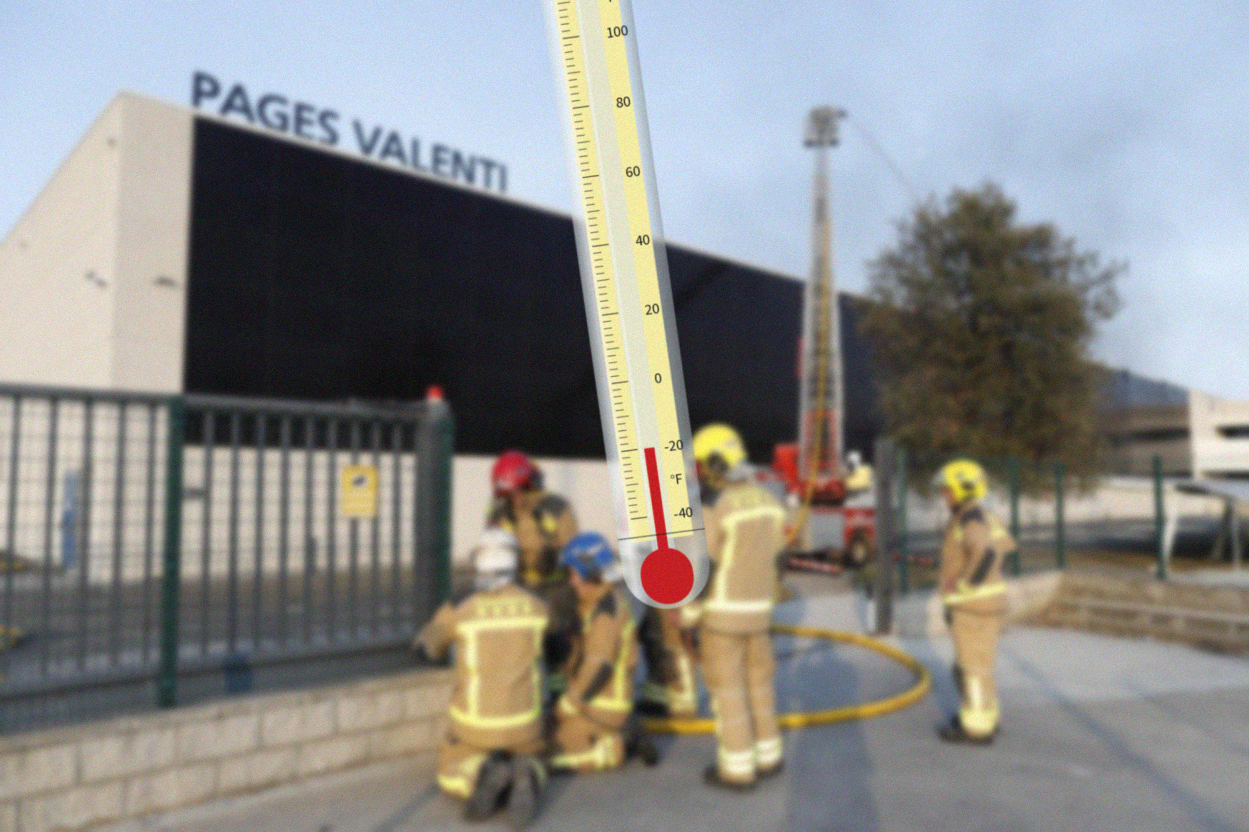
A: -20,°F
